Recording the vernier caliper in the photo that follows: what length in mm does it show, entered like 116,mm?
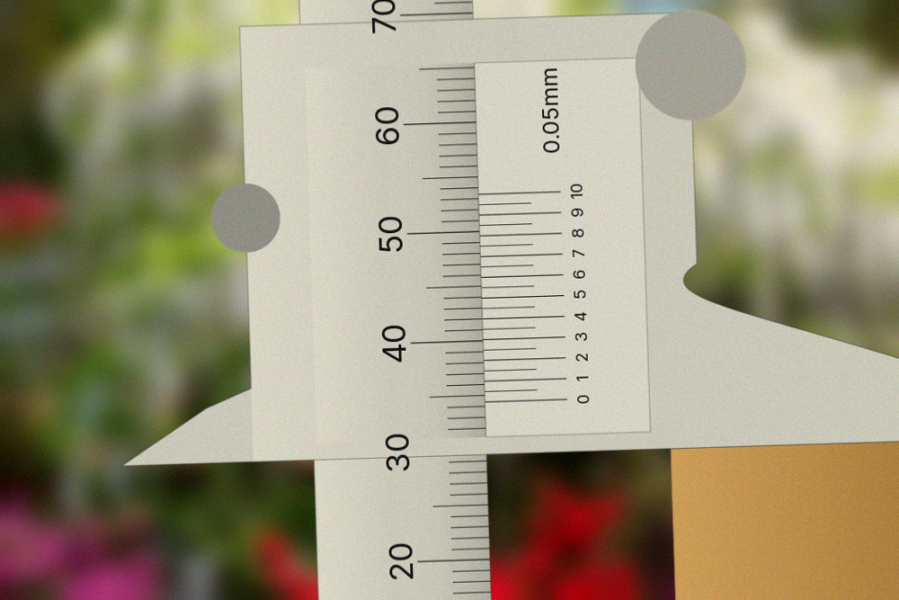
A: 34.4,mm
